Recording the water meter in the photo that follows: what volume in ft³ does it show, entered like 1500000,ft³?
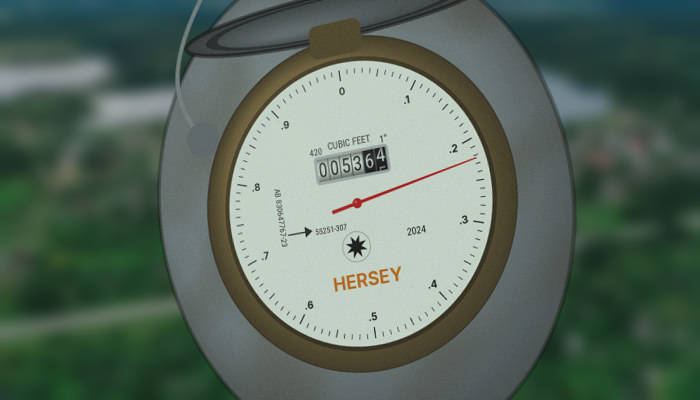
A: 5364.22,ft³
